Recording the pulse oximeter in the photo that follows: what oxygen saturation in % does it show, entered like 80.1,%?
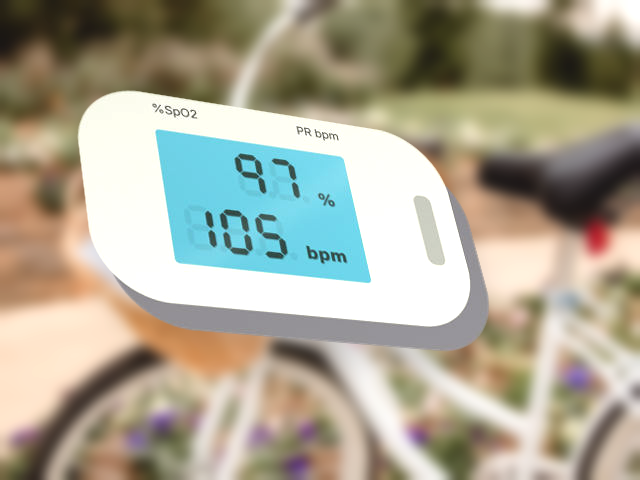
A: 97,%
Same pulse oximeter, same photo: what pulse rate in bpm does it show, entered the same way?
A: 105,bpm
